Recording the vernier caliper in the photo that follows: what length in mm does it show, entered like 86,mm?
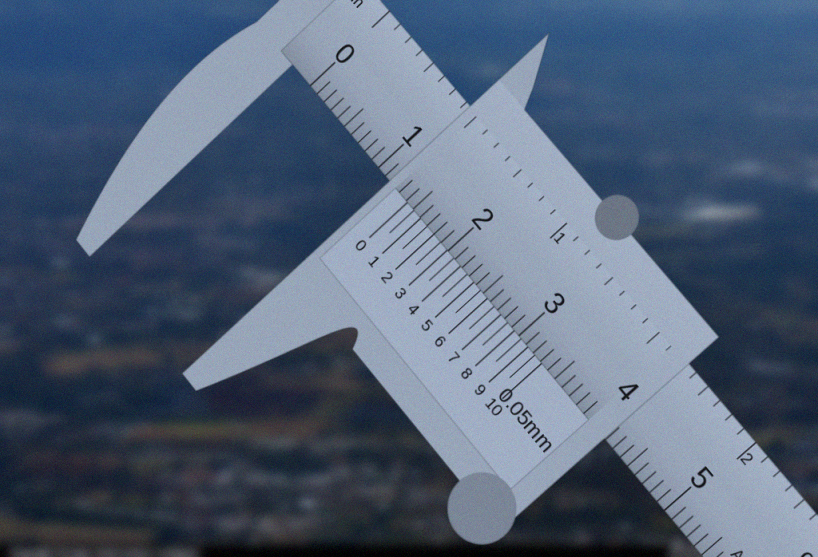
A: 14.2,mm
